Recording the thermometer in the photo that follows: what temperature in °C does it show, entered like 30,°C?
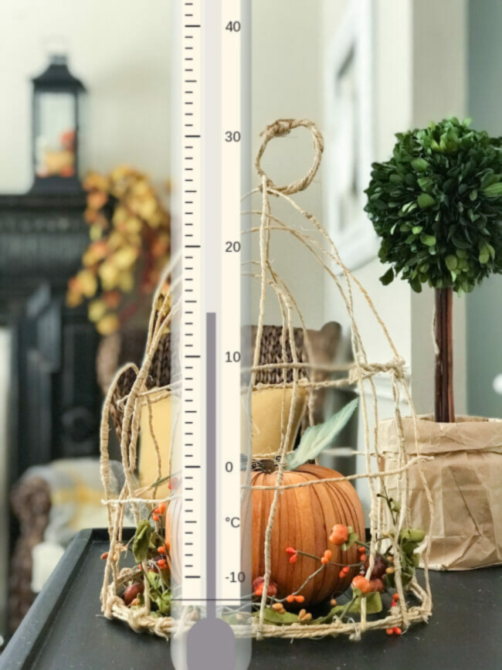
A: 14,°C
